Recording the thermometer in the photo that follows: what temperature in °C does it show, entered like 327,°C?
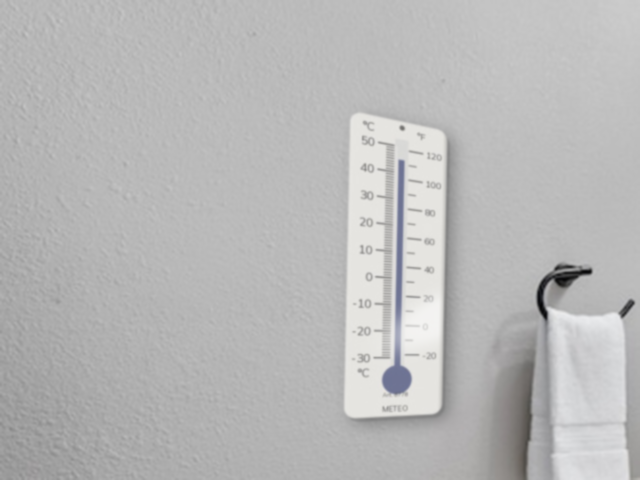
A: 45,°C
